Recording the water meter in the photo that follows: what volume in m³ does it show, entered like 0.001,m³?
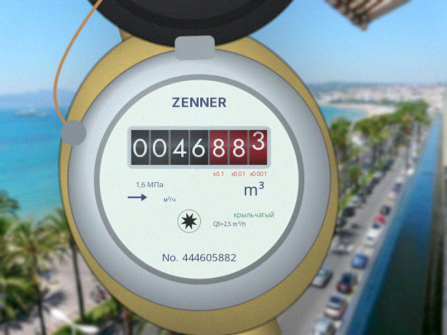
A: 46.883,m³
